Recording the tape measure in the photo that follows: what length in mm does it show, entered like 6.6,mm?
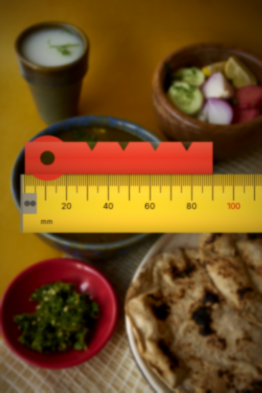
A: 90,mm
